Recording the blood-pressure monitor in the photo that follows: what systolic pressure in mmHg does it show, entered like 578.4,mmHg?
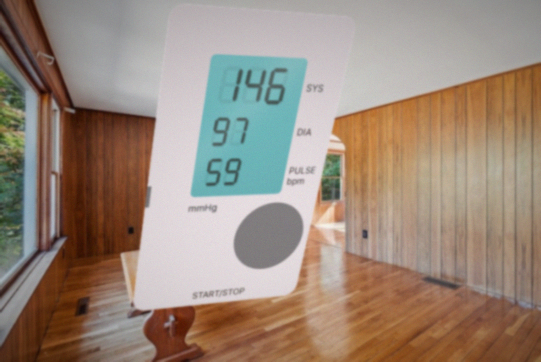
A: 146,mmHg
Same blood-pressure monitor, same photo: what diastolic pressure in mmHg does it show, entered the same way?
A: 97,mmHg
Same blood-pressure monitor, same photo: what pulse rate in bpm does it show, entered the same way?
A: 59,bpm
